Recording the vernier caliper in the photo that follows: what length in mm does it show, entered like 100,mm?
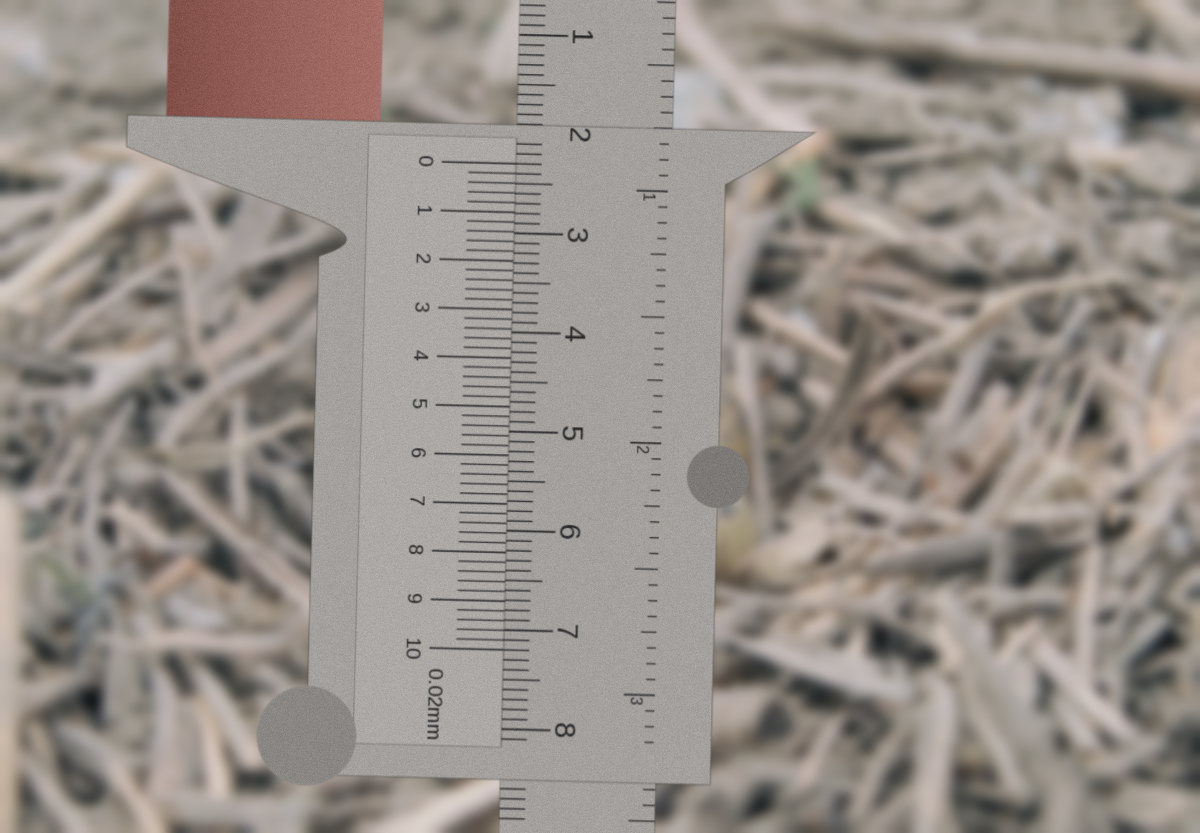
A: 23.0,mm
